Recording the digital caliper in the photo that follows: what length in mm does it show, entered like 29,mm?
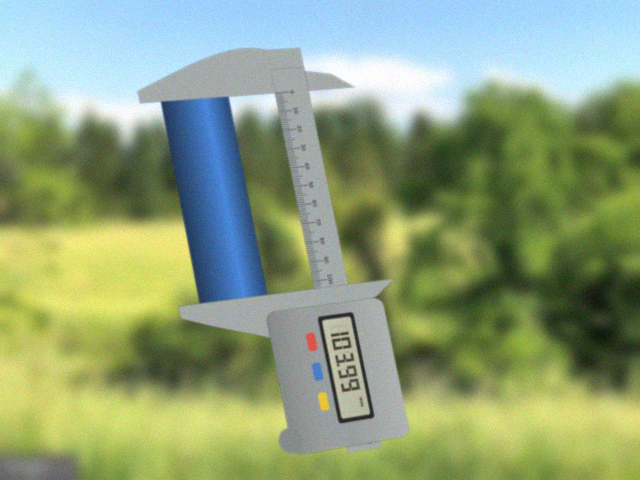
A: 103.99,mm
